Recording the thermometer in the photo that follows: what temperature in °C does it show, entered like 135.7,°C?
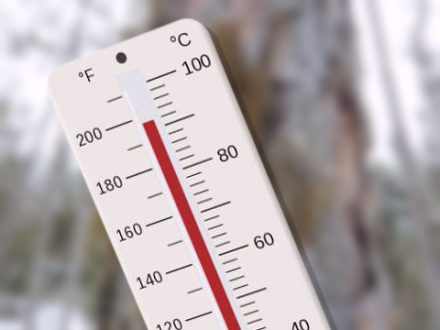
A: 92,°C
